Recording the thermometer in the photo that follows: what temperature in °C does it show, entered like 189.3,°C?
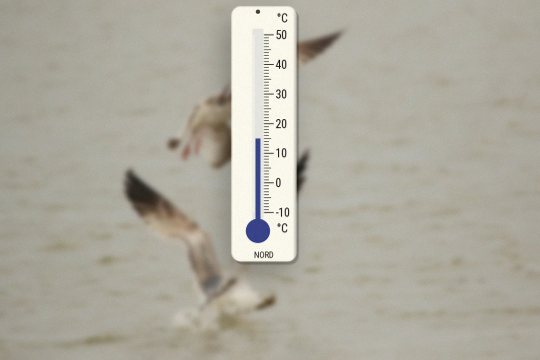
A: 15,°C
